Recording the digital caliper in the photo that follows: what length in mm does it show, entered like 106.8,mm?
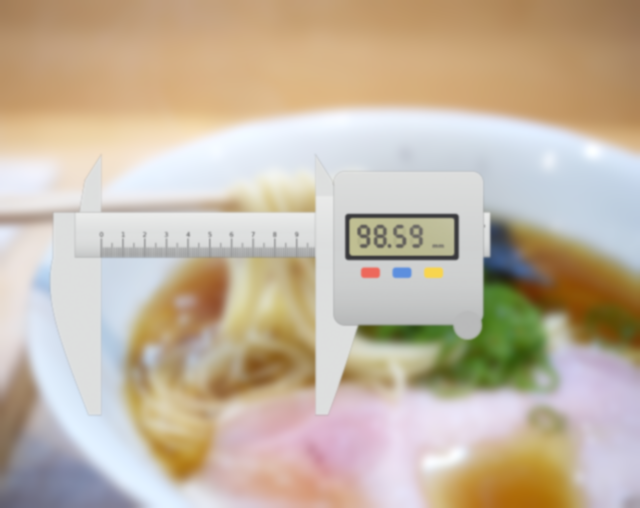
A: 98.59,mm
